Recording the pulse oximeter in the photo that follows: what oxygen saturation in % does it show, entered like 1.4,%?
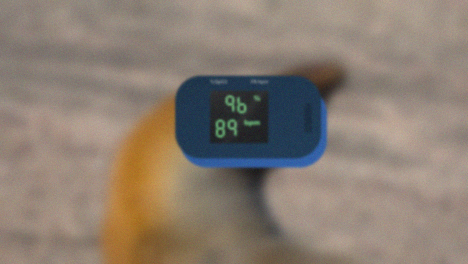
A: 96,%
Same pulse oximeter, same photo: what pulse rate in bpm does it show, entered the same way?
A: 89,bpm
